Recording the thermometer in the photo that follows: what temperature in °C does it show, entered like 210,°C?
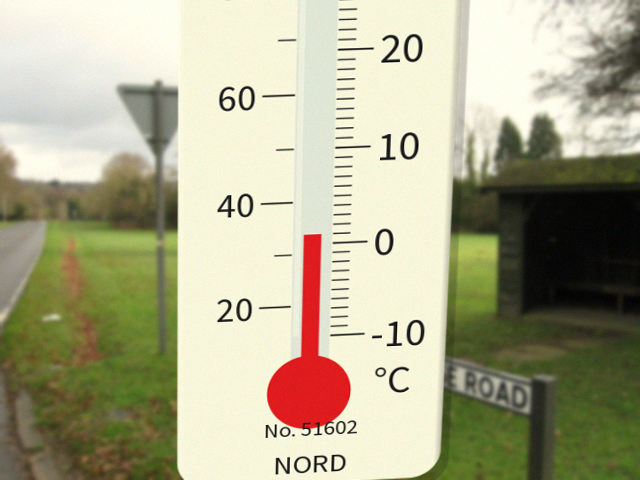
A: 1,°C
